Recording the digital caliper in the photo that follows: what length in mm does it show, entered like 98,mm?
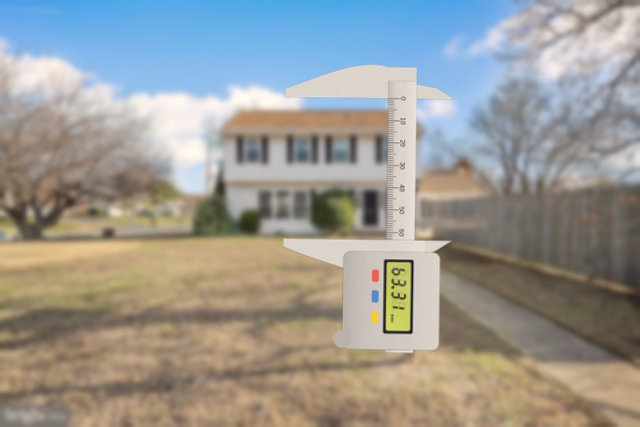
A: 63.31,mm
